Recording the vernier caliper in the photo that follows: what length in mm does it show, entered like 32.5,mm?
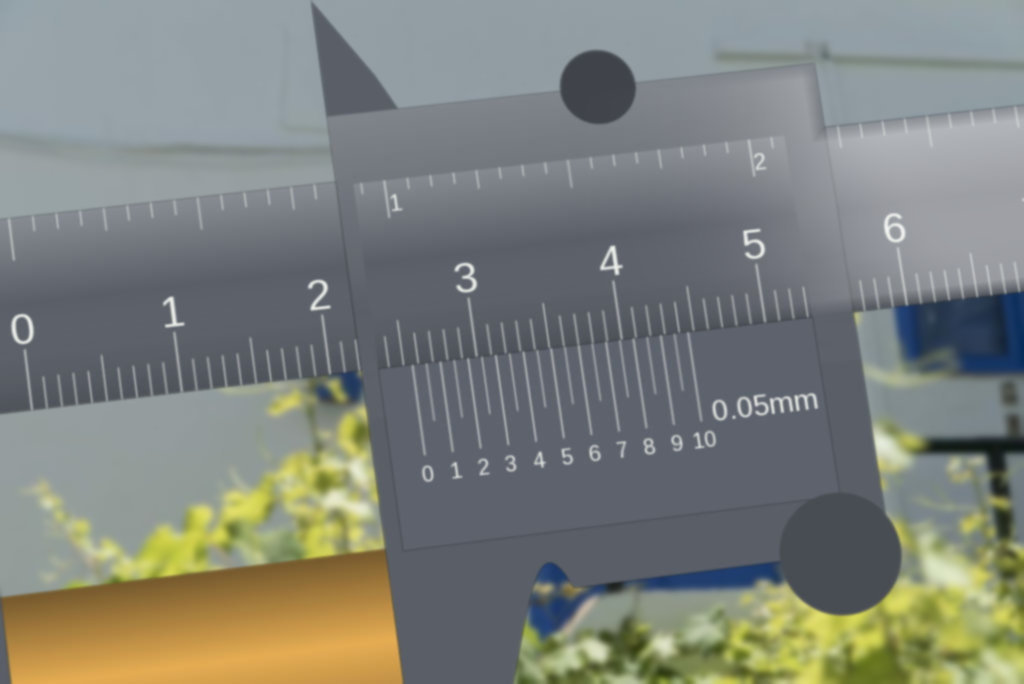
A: 25.6,mm
